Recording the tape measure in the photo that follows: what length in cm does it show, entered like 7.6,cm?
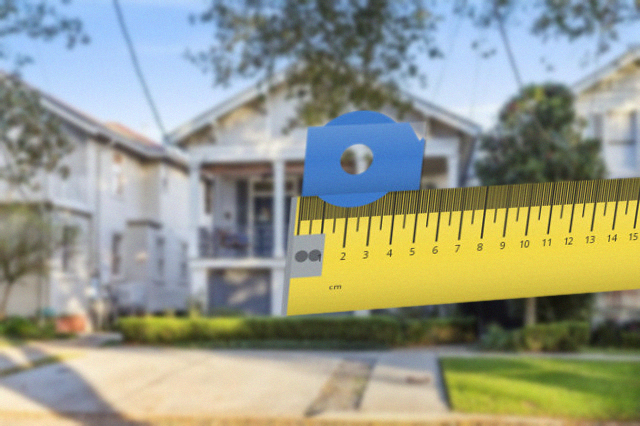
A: 5,cm
